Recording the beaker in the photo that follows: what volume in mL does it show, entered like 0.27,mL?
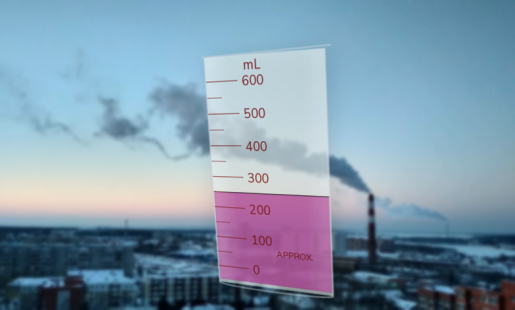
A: 250,mL
